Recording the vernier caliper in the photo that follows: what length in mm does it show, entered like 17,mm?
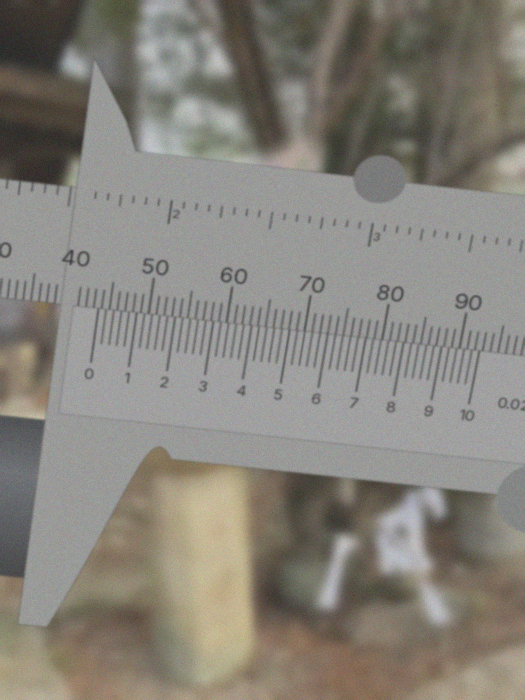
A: 43.6,mm
